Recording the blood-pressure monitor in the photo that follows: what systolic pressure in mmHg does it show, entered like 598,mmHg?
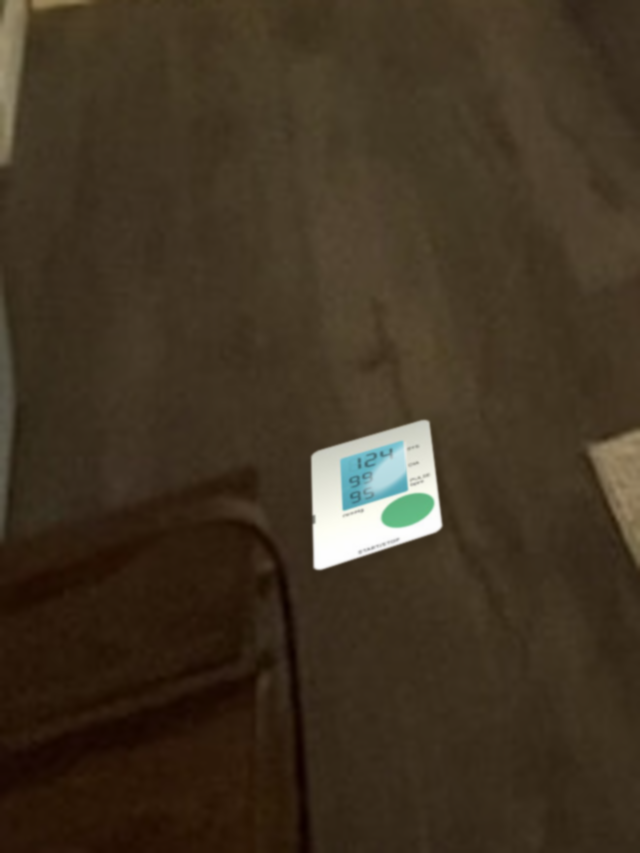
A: 124,mmHg
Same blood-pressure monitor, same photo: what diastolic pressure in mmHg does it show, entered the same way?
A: 99,mmHg
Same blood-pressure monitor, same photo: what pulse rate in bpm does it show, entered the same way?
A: 95,bpm
